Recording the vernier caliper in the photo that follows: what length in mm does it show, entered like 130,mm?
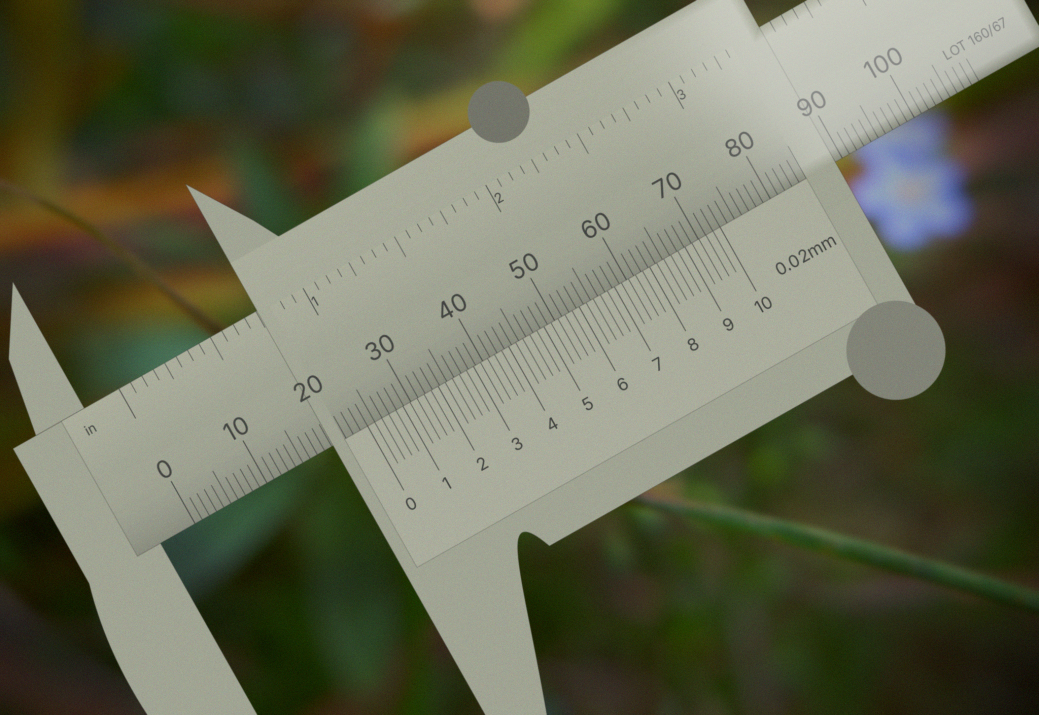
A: 24.0,mm
